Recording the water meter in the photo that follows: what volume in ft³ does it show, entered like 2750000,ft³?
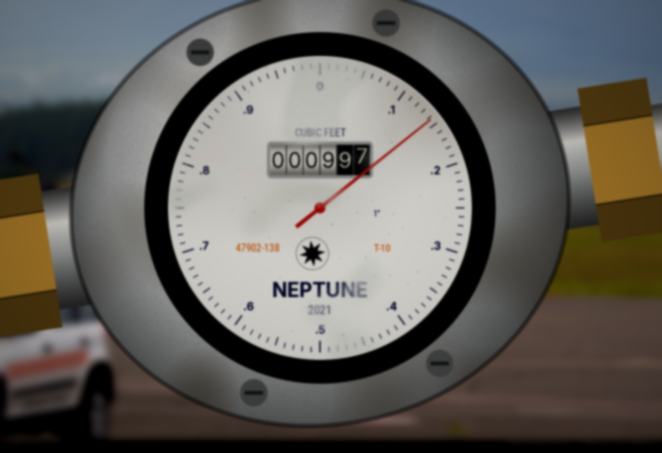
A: 997.14,ft³
